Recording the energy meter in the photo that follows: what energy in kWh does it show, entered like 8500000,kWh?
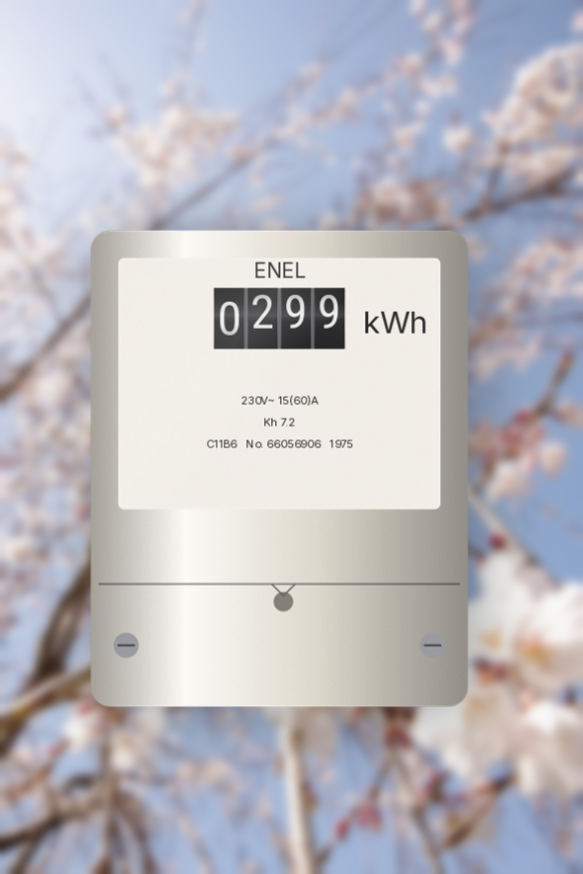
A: 299,kWh
